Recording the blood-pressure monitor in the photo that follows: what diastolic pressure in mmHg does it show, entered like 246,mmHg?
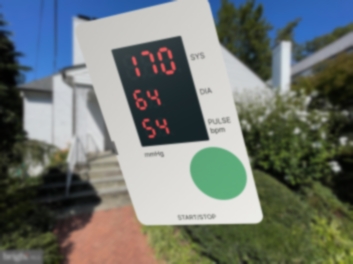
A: 64,mmHg
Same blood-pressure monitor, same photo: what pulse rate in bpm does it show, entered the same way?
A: 54,bpm
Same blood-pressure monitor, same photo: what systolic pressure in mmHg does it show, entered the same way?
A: 170,mmHg
